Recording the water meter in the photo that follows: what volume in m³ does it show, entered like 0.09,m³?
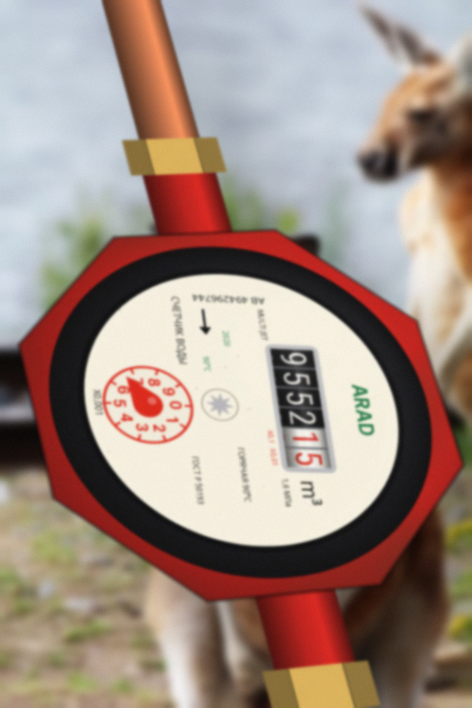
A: 9552.156,m³
